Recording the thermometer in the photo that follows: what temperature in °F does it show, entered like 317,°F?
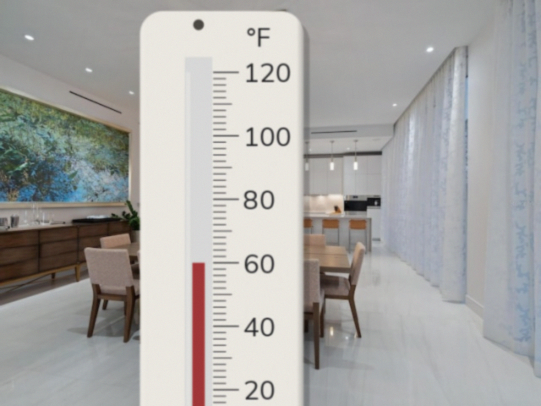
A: 60,°F
